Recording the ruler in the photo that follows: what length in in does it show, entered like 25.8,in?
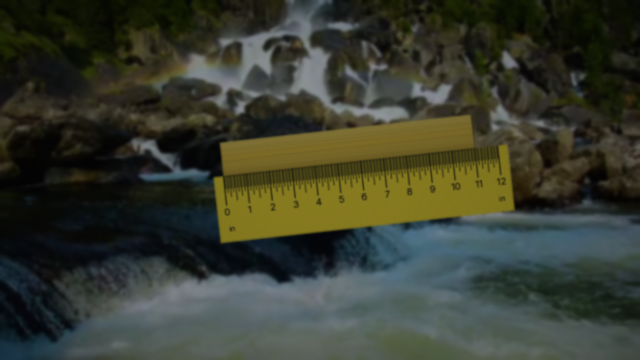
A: 11,in
